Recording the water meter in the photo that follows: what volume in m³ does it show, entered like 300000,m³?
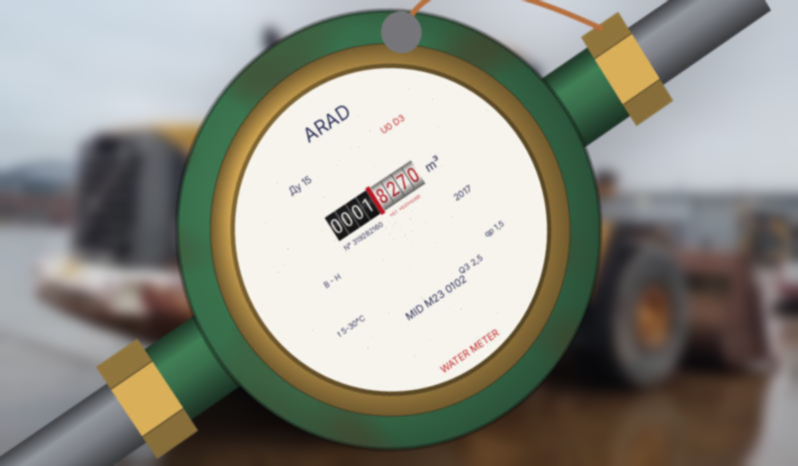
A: 1.8270,m³
